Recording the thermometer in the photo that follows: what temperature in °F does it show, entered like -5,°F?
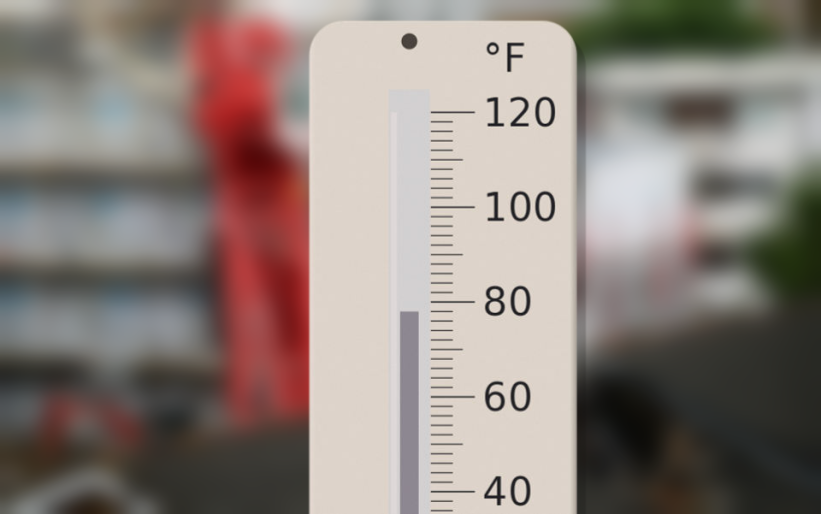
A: 78,°F
